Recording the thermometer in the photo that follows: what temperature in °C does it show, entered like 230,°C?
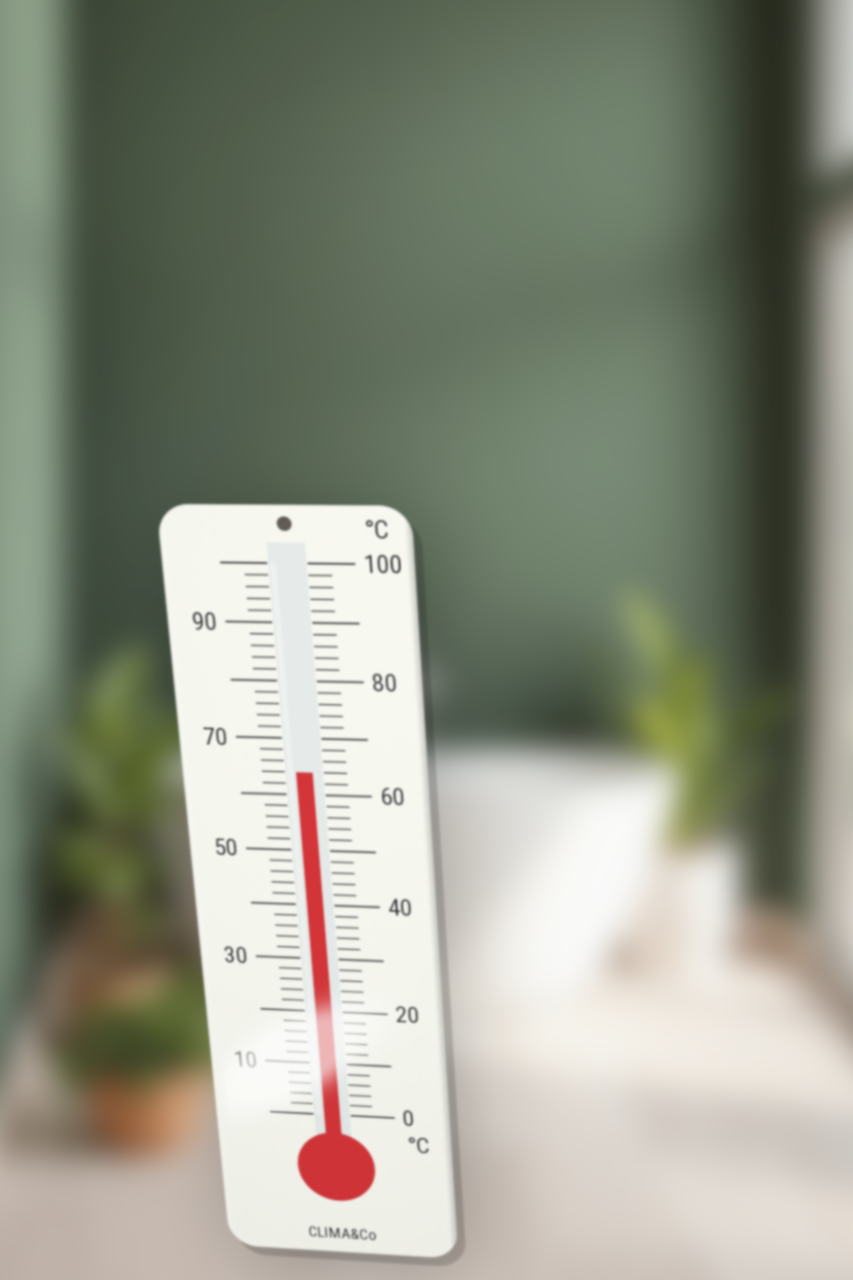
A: 64,°C
